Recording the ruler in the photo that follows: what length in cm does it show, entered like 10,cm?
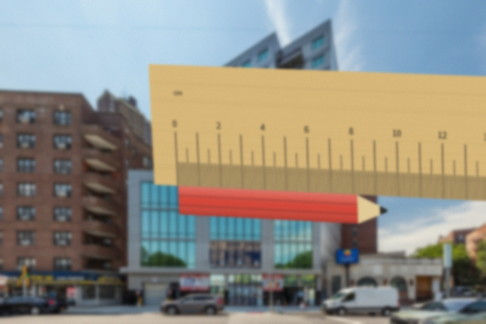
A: 9.5,cm
